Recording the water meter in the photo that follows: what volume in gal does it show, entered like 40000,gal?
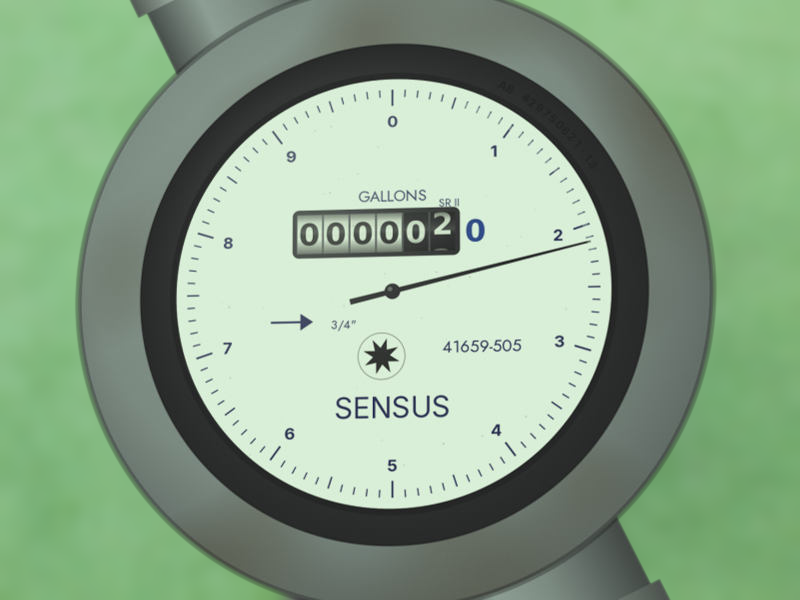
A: 22.1,gal
